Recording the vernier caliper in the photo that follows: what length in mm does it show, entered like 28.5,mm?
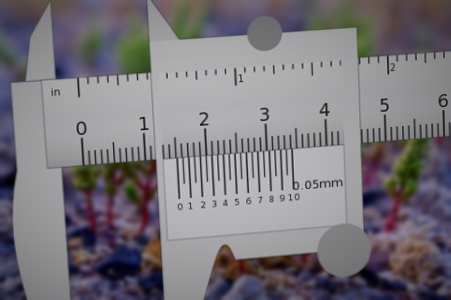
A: 15.2,mm
